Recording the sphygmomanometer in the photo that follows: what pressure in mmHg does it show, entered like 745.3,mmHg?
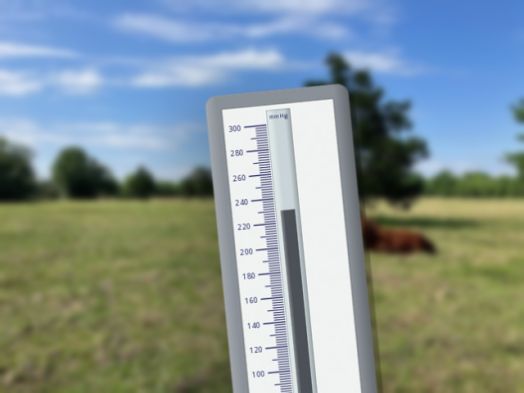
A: 230,mmHg
